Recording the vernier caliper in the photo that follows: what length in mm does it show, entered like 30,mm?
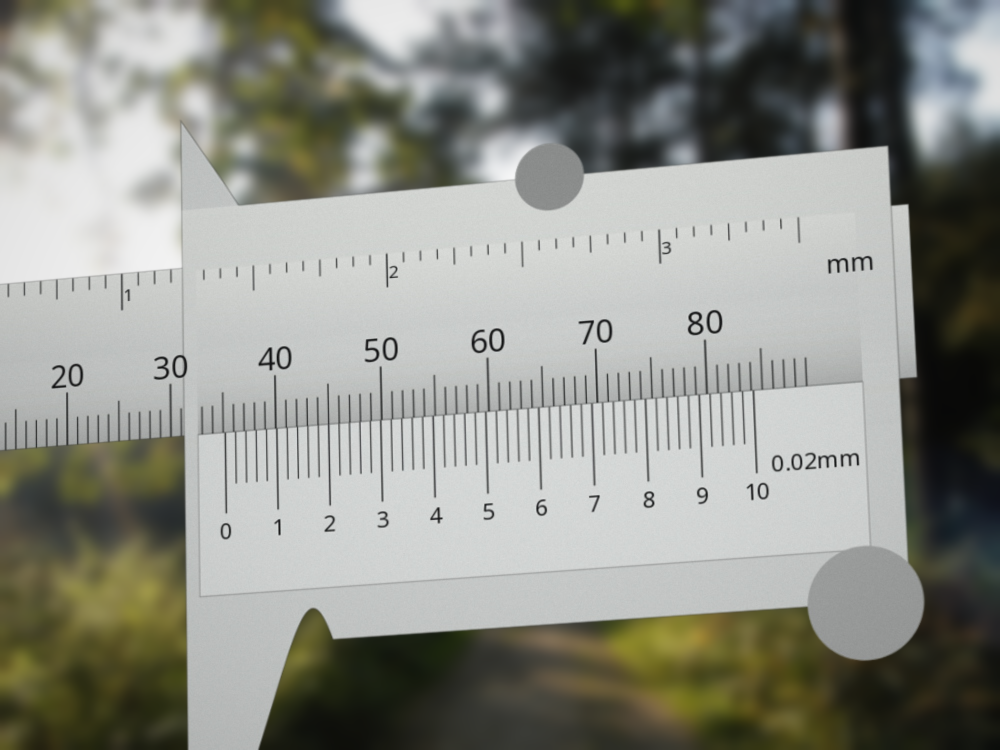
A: 35.2,mm
